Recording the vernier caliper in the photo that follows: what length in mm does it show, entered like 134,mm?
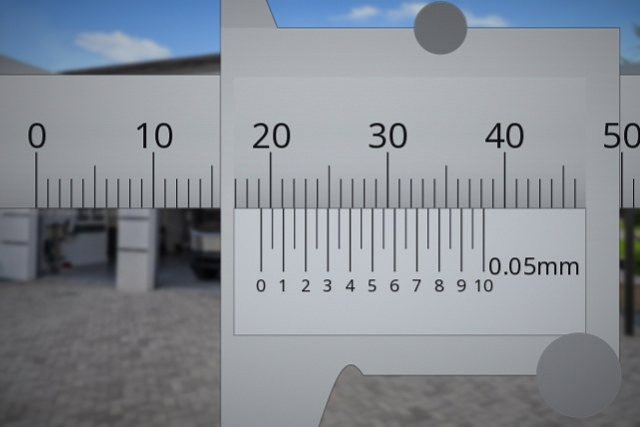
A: 19.2,mm
